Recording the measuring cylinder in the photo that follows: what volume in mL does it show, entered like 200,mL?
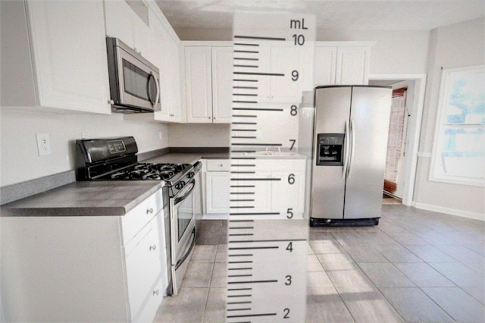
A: 4.2,mL
